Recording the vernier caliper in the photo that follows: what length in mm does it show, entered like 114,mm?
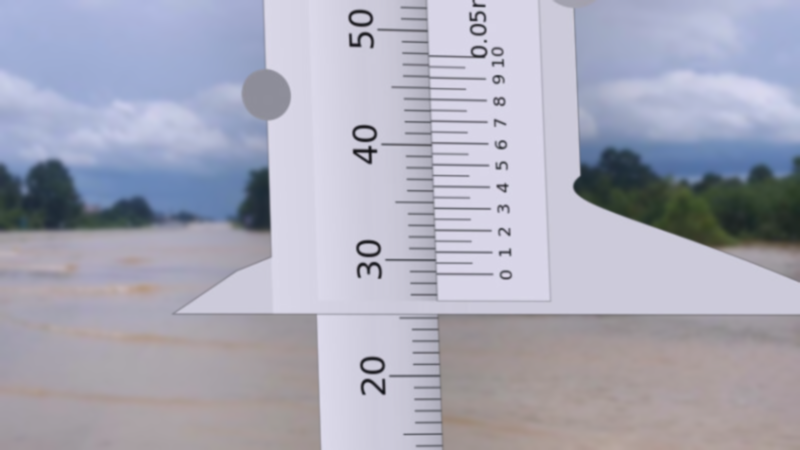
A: 28.8,mm
